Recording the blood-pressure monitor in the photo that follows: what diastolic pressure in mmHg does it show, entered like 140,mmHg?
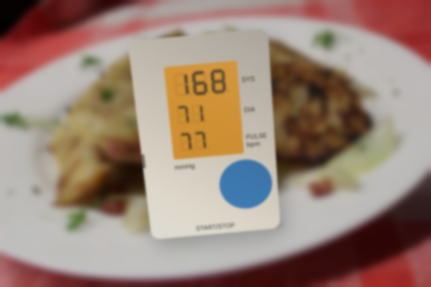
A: 71,mmHg
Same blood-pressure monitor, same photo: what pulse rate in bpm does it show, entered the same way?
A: 77,bpm
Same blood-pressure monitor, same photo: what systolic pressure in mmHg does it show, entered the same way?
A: 168,mmHg
